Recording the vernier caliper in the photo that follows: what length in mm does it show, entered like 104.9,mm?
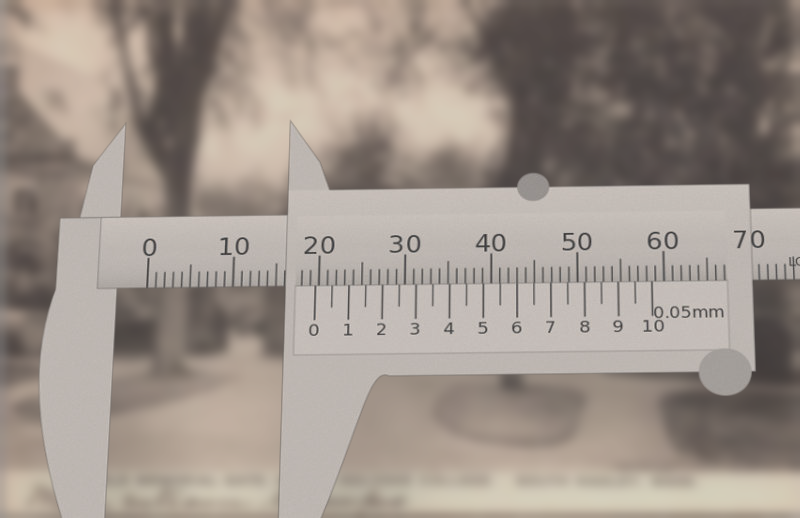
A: 19.6,mm
